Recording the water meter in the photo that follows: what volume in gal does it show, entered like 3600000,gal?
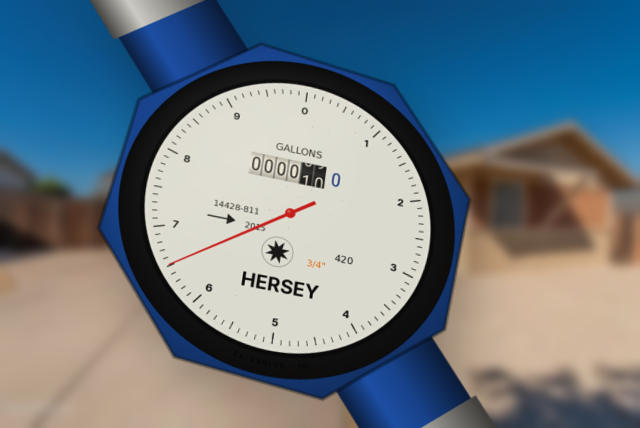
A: 96.5,gal
